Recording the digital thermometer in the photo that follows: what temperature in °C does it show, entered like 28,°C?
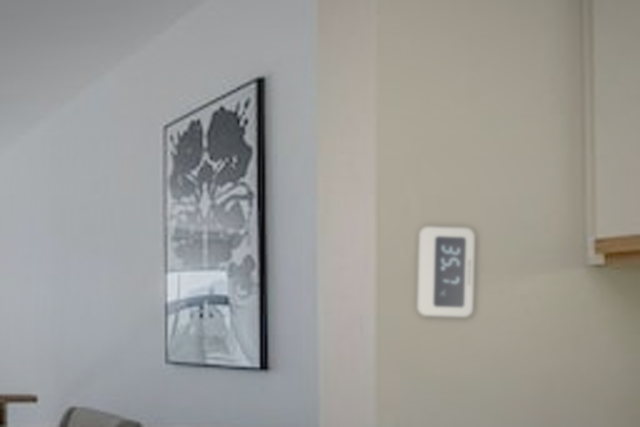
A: 35.7,°C
